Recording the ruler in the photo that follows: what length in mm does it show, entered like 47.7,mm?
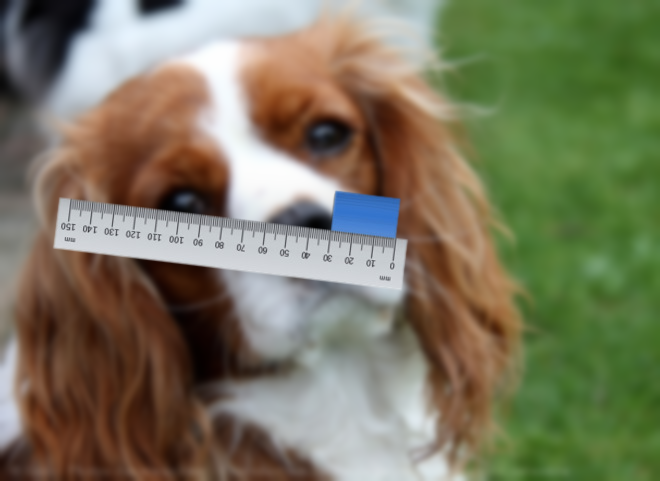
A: 30,mm
